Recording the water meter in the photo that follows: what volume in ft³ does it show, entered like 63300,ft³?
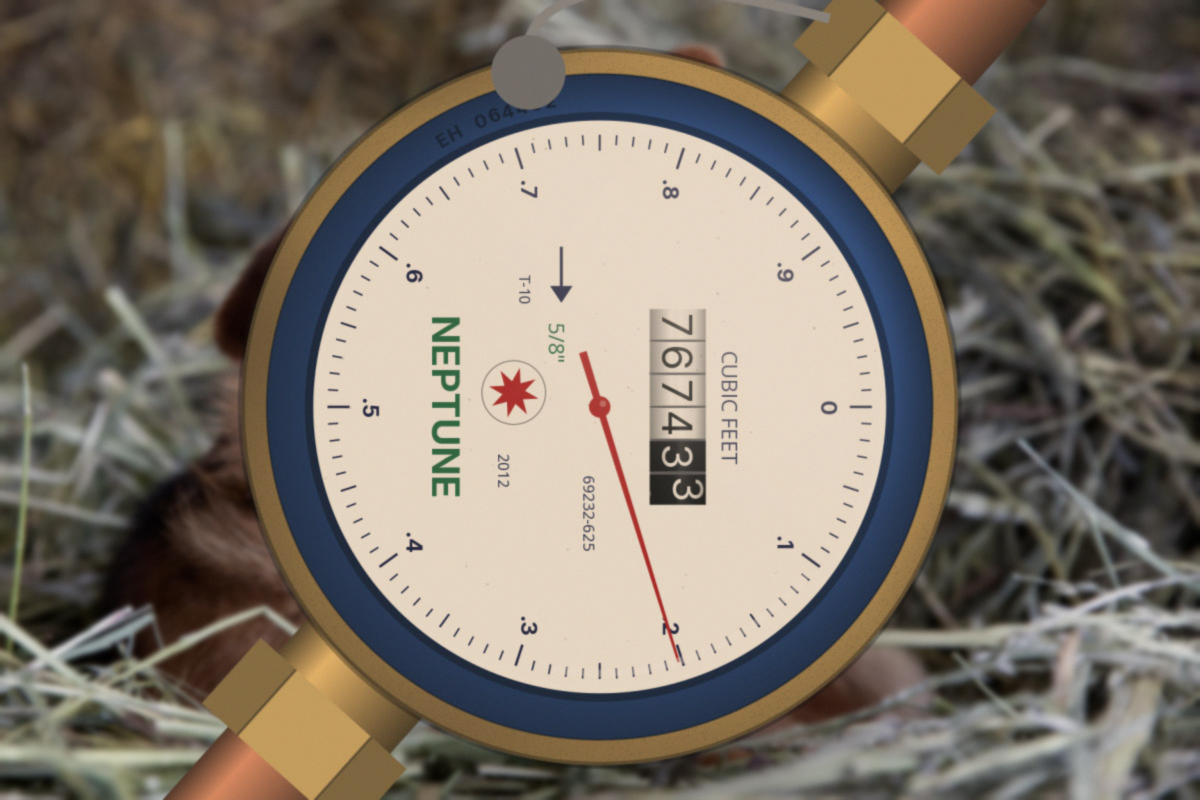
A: 767433.20,ft³
